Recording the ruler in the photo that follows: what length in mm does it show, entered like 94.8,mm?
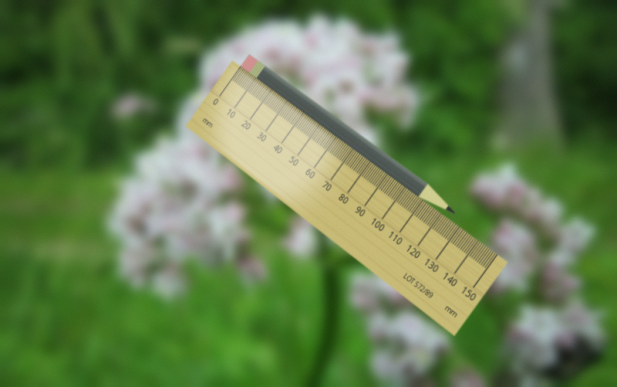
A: 125,mm
